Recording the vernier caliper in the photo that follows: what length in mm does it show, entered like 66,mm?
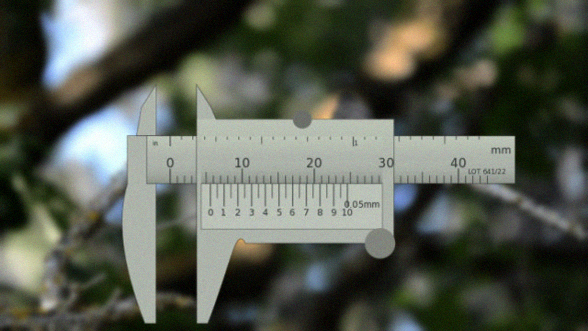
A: 5.6,mm
